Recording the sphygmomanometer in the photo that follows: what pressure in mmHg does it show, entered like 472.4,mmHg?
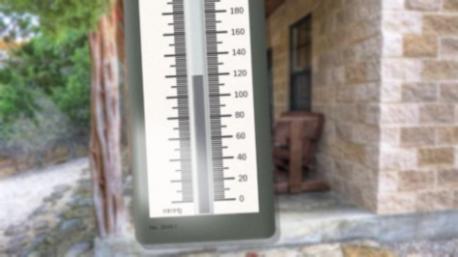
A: 120,mmHg
